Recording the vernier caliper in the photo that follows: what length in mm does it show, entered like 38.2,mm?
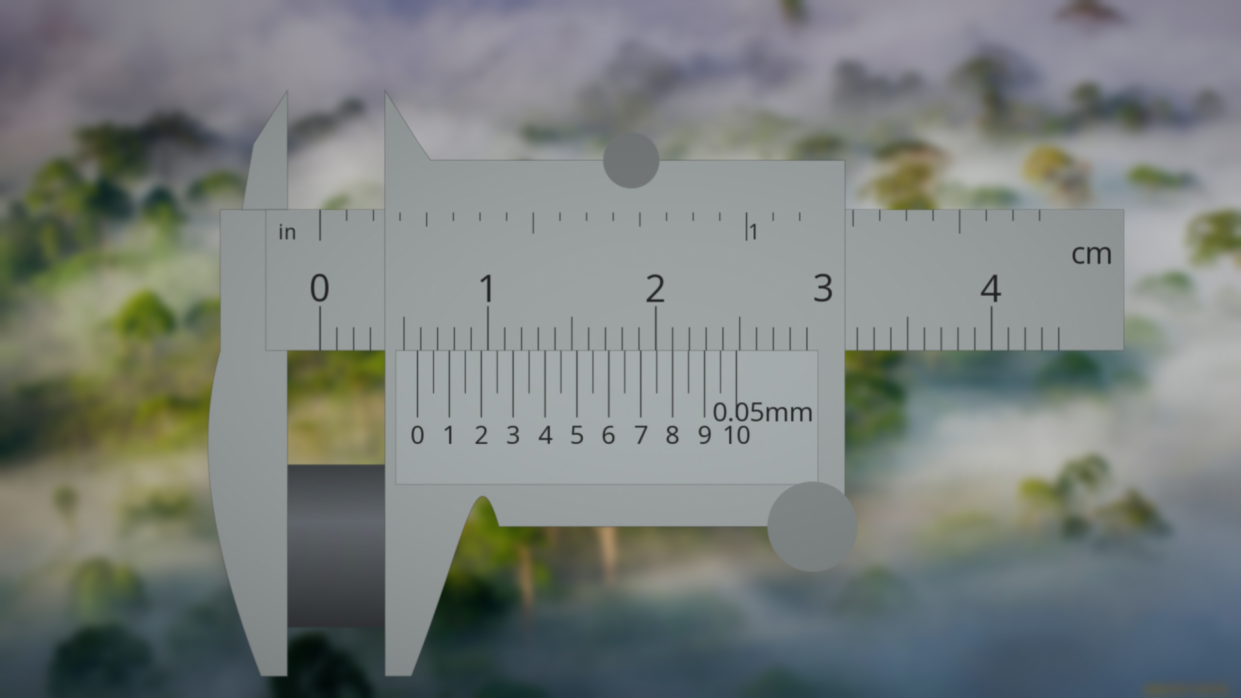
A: 5.8,mm
